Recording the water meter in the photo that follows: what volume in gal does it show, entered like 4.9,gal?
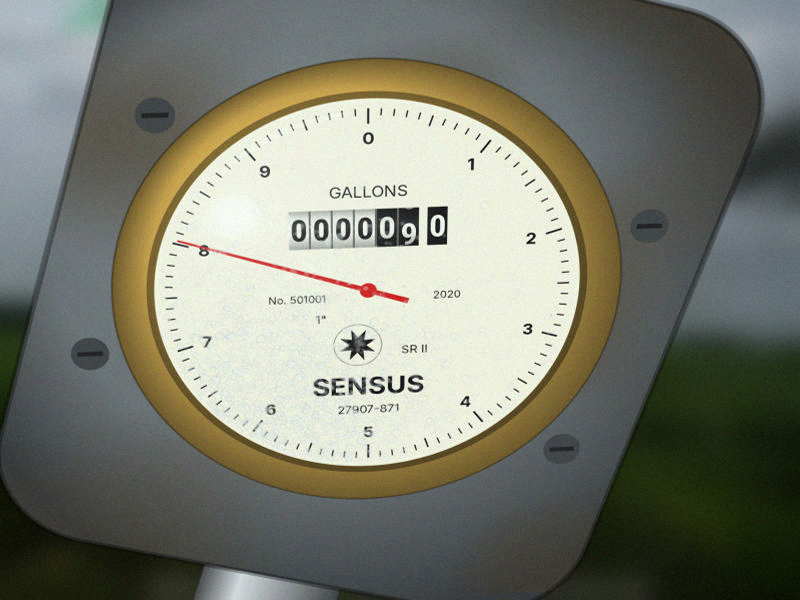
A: 88.0,gal
